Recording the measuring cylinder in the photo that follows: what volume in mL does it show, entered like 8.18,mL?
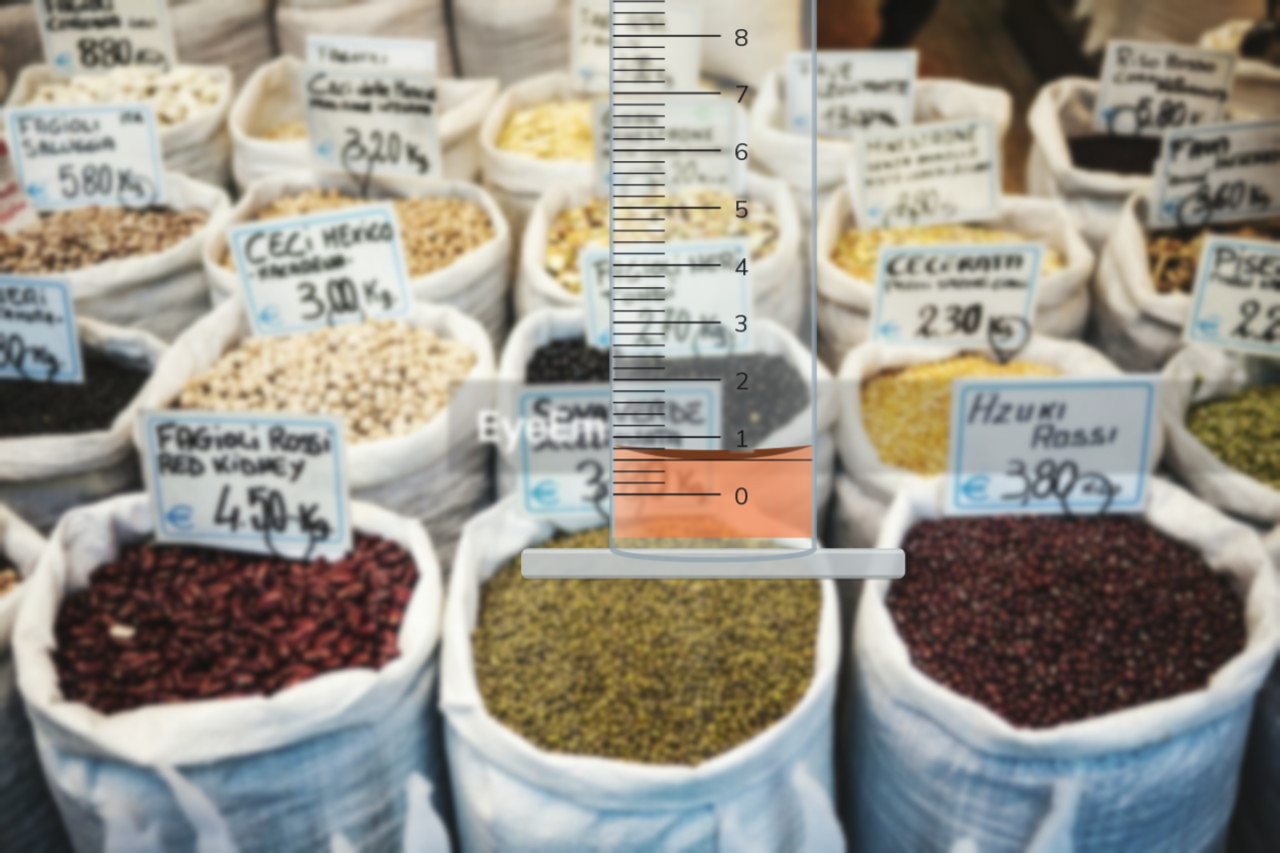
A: 0.6,mL
